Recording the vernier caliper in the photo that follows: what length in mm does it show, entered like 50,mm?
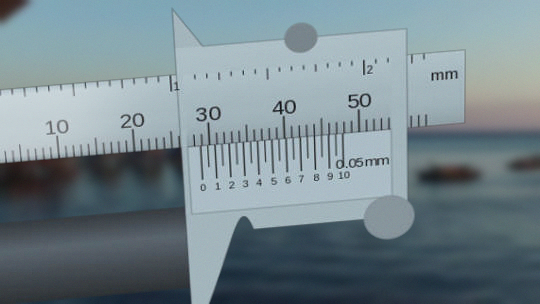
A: 28.8,mm
